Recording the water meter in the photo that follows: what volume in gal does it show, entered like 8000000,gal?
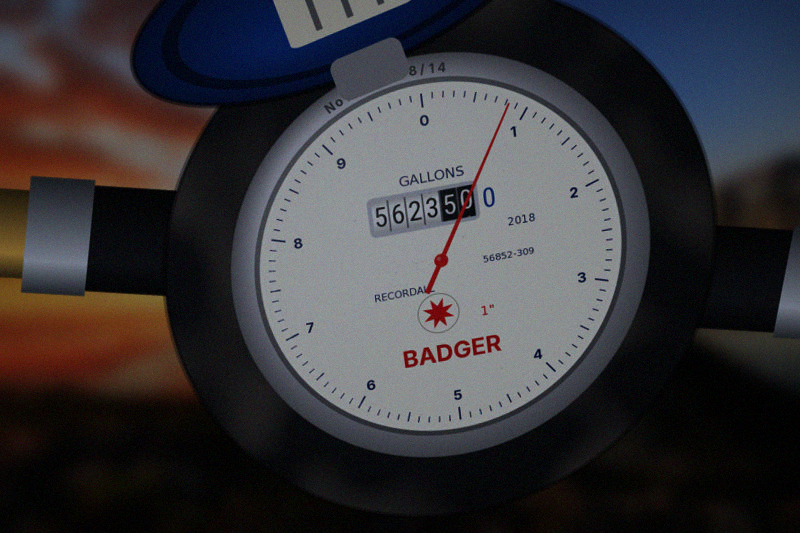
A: 5623500.8,gal
